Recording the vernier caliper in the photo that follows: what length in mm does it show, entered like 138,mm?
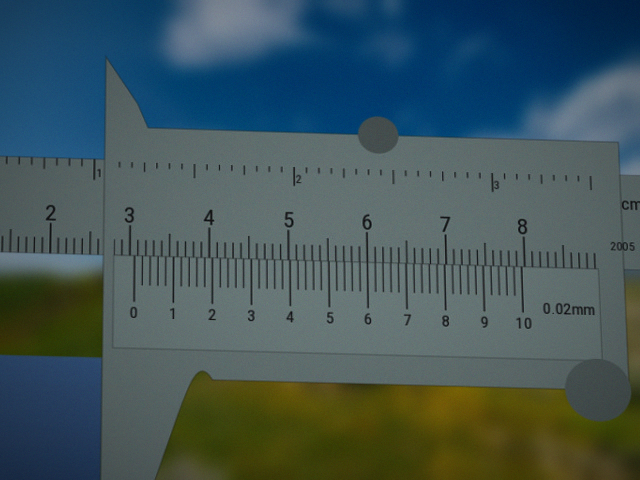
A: 30.6,mm
